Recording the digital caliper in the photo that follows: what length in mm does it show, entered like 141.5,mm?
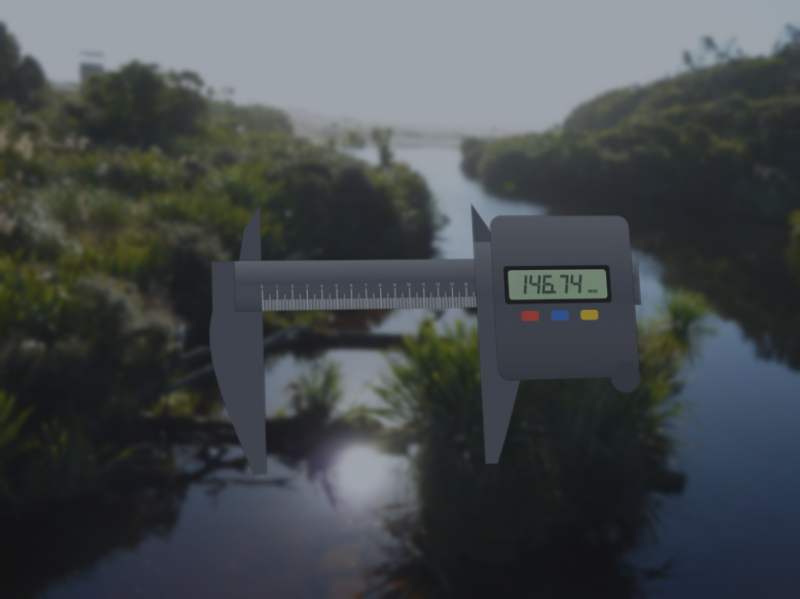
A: 146.74,mm
